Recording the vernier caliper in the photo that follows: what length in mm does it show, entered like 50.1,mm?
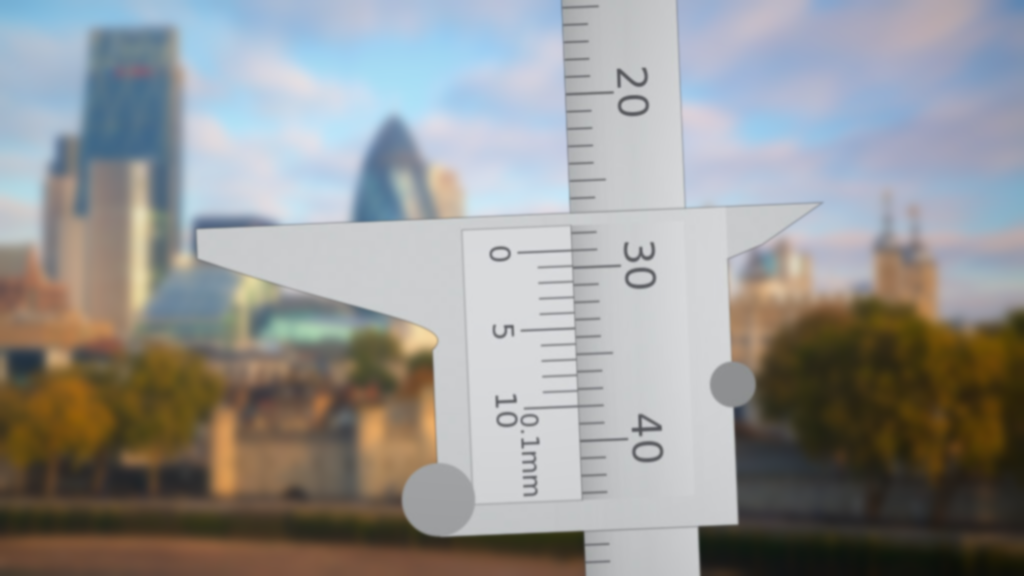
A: 29.0,mm
